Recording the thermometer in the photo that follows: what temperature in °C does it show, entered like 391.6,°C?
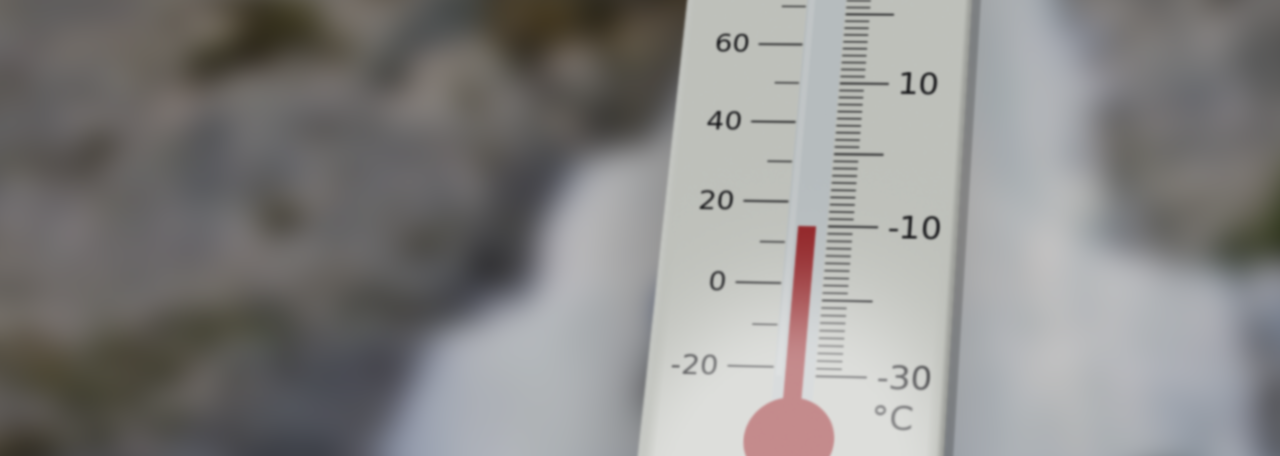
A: -10,°C
